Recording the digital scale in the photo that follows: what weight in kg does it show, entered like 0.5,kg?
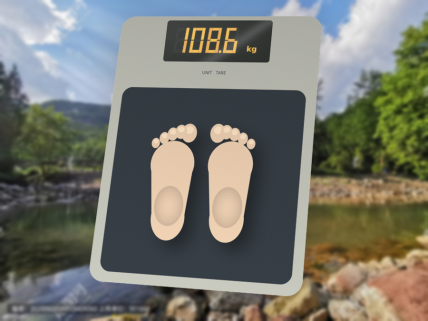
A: 108.6,kg
